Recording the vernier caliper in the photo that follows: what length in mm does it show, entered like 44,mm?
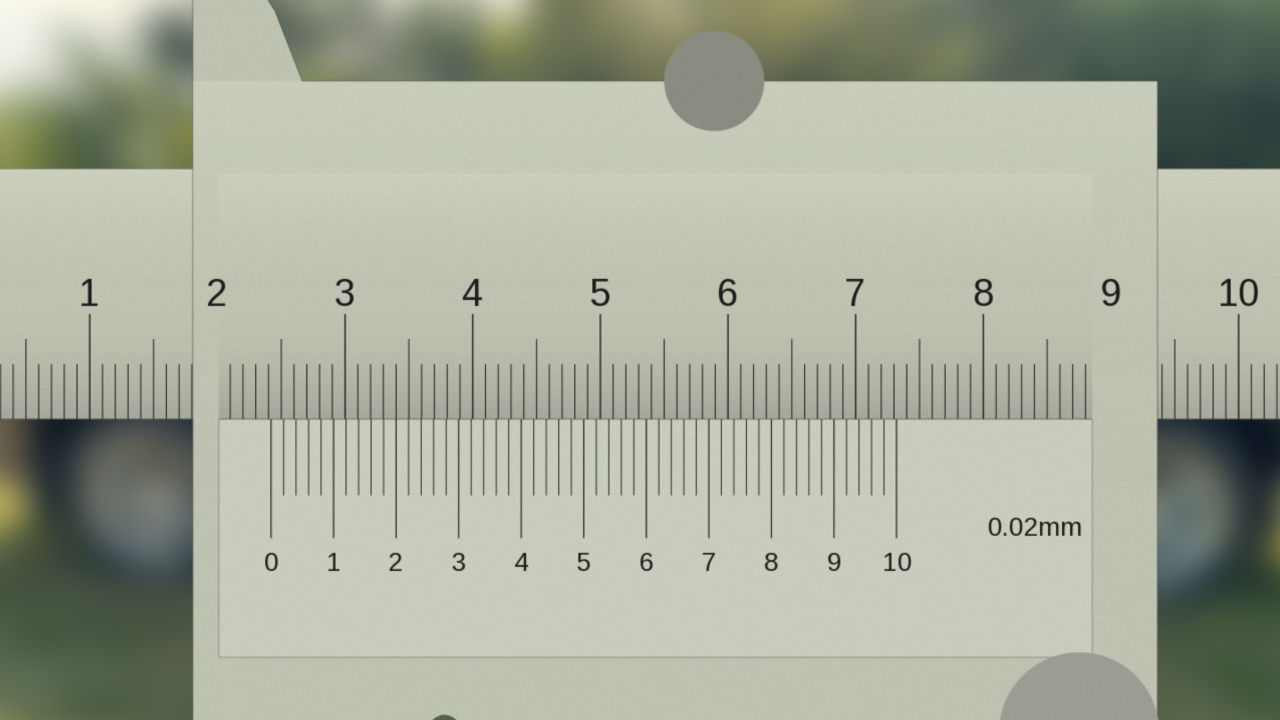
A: 24.2,mm
